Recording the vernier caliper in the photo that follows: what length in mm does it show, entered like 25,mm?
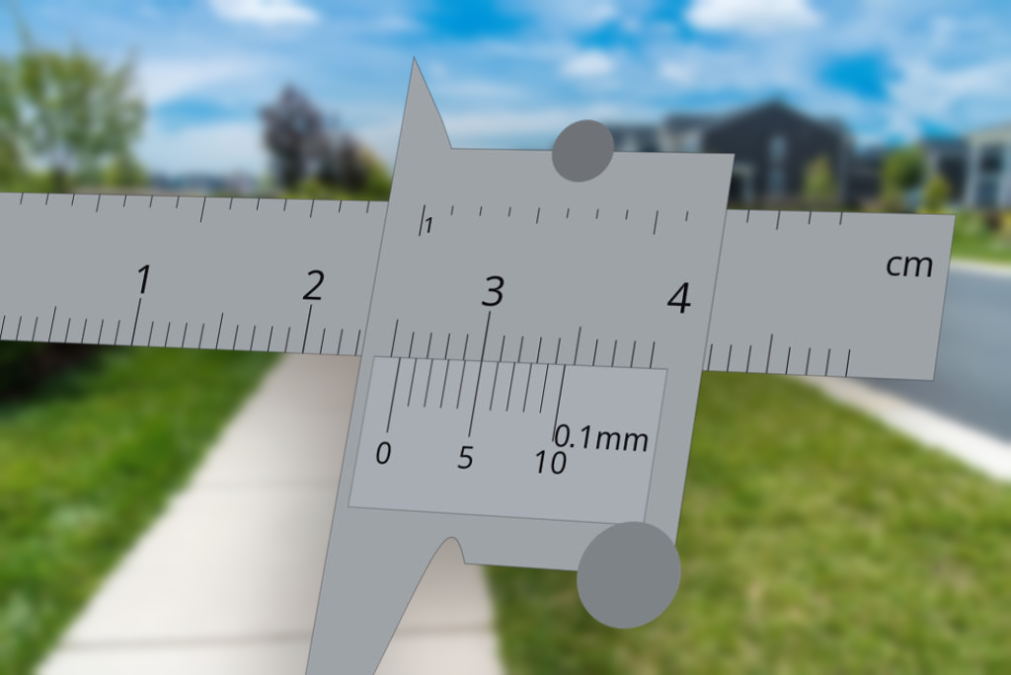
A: 25.5,mm
